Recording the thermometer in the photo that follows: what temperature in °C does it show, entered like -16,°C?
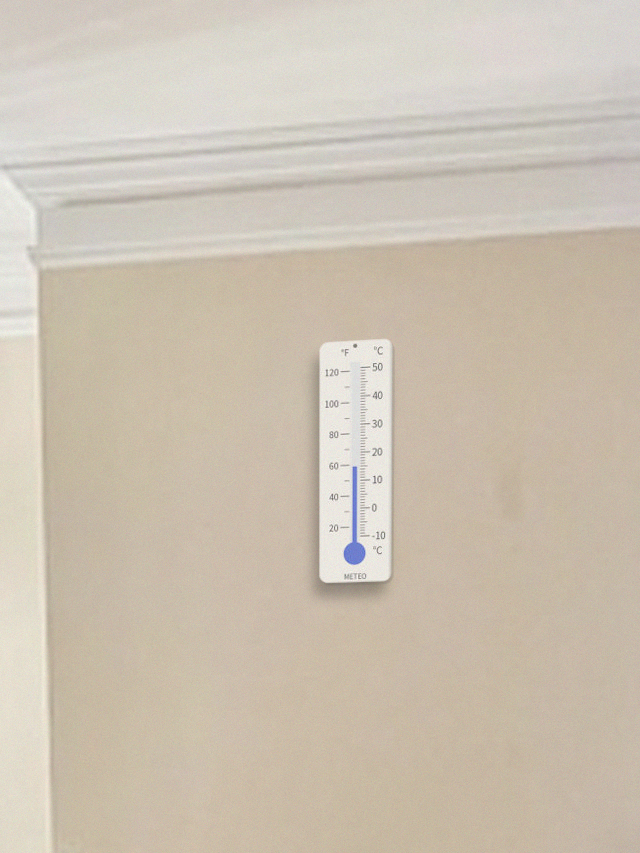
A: 15,°C
